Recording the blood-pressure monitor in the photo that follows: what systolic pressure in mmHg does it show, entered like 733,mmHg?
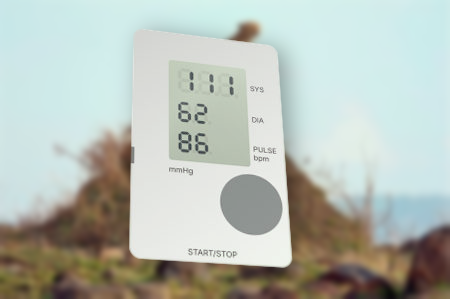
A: 111,mmHg
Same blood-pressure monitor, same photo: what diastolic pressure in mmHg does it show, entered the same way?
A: 62,mmHg
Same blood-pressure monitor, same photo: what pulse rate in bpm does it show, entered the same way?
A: 86,bpm
